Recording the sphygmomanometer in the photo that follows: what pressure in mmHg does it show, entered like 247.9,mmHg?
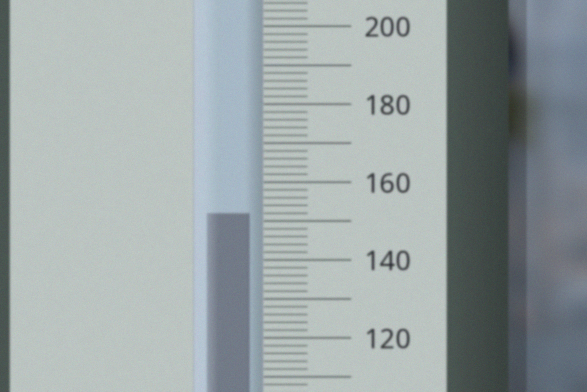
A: 152,mmHg
